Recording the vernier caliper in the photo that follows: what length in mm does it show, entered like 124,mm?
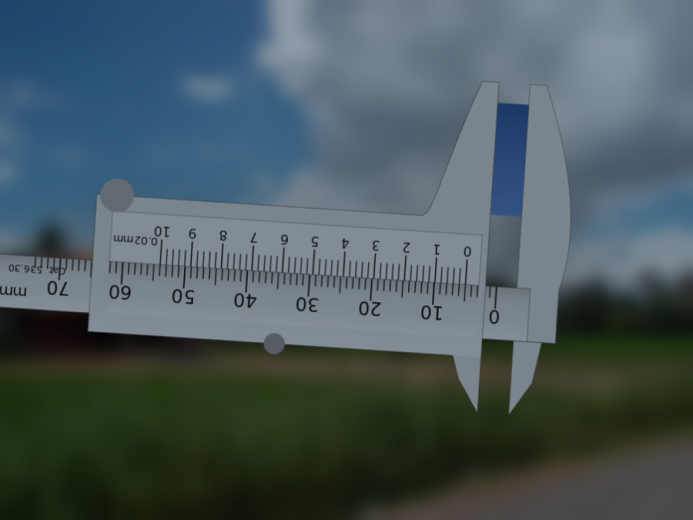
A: 5.0,mm
